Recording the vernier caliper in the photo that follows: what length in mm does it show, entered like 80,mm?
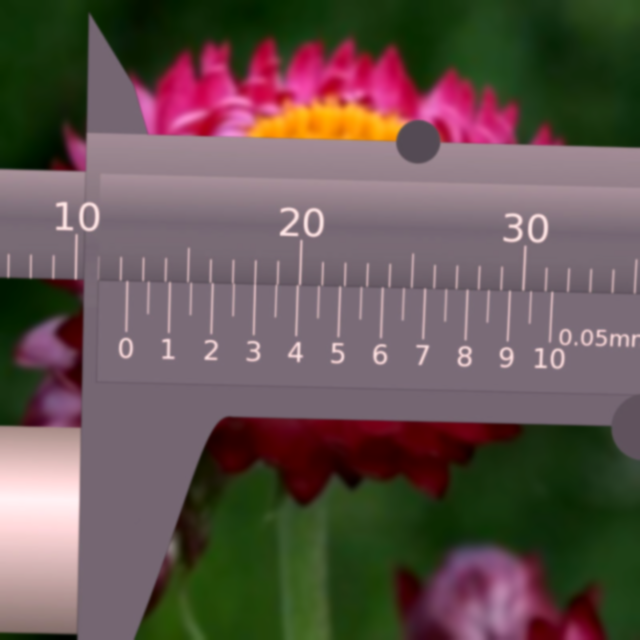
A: 12.3,mm
